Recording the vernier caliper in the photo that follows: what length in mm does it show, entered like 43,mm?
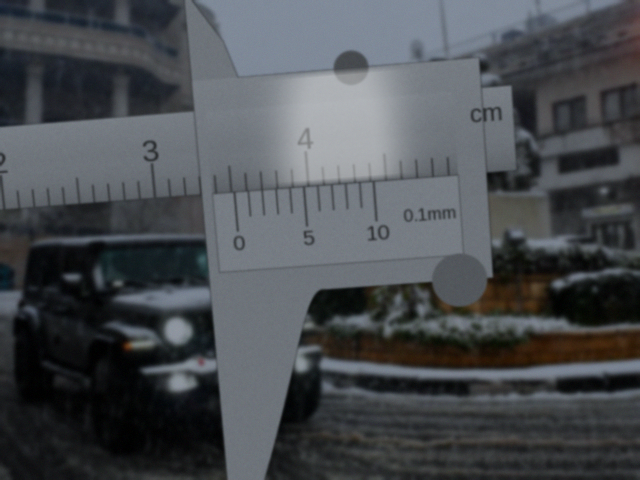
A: 35.2,mm
